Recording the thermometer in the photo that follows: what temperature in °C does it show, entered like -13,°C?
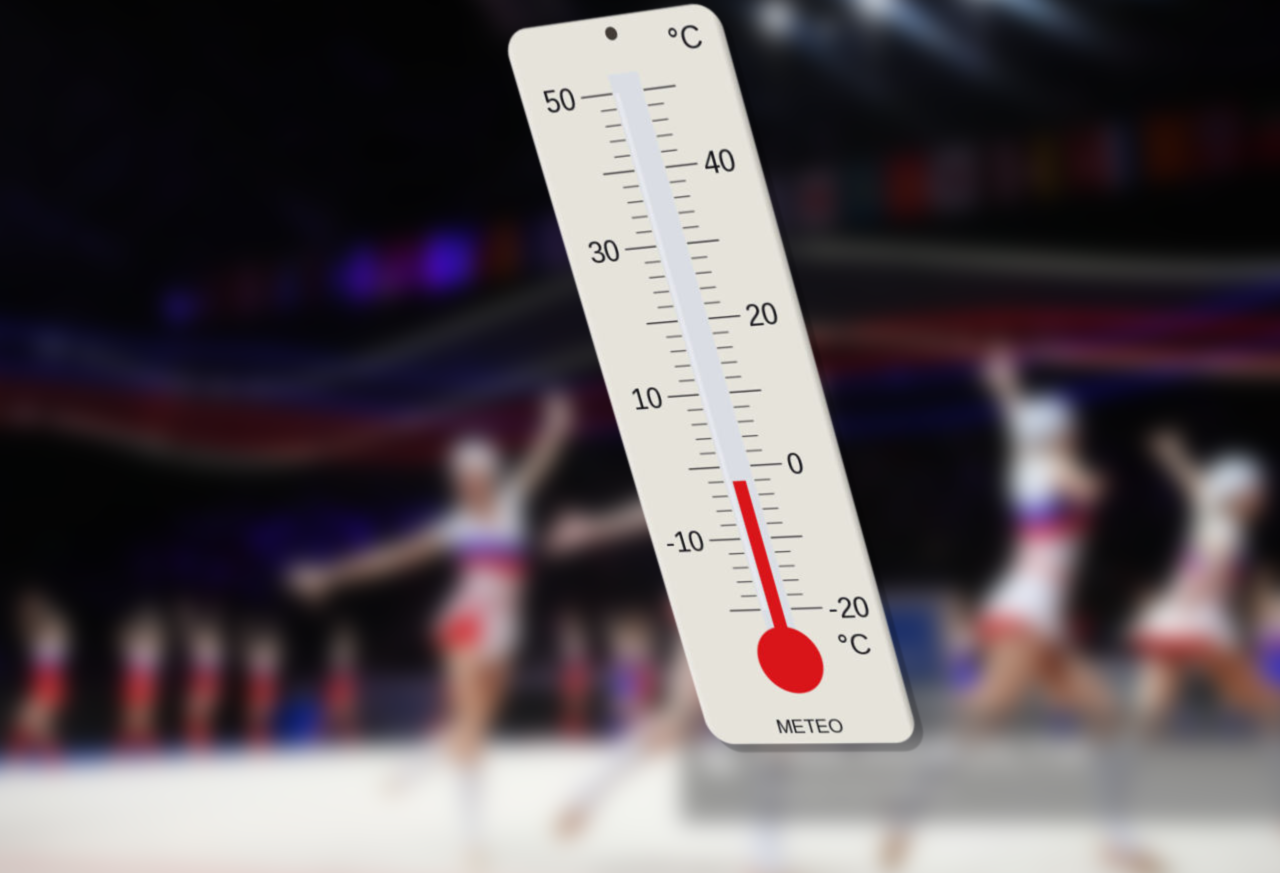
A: -2,°C
